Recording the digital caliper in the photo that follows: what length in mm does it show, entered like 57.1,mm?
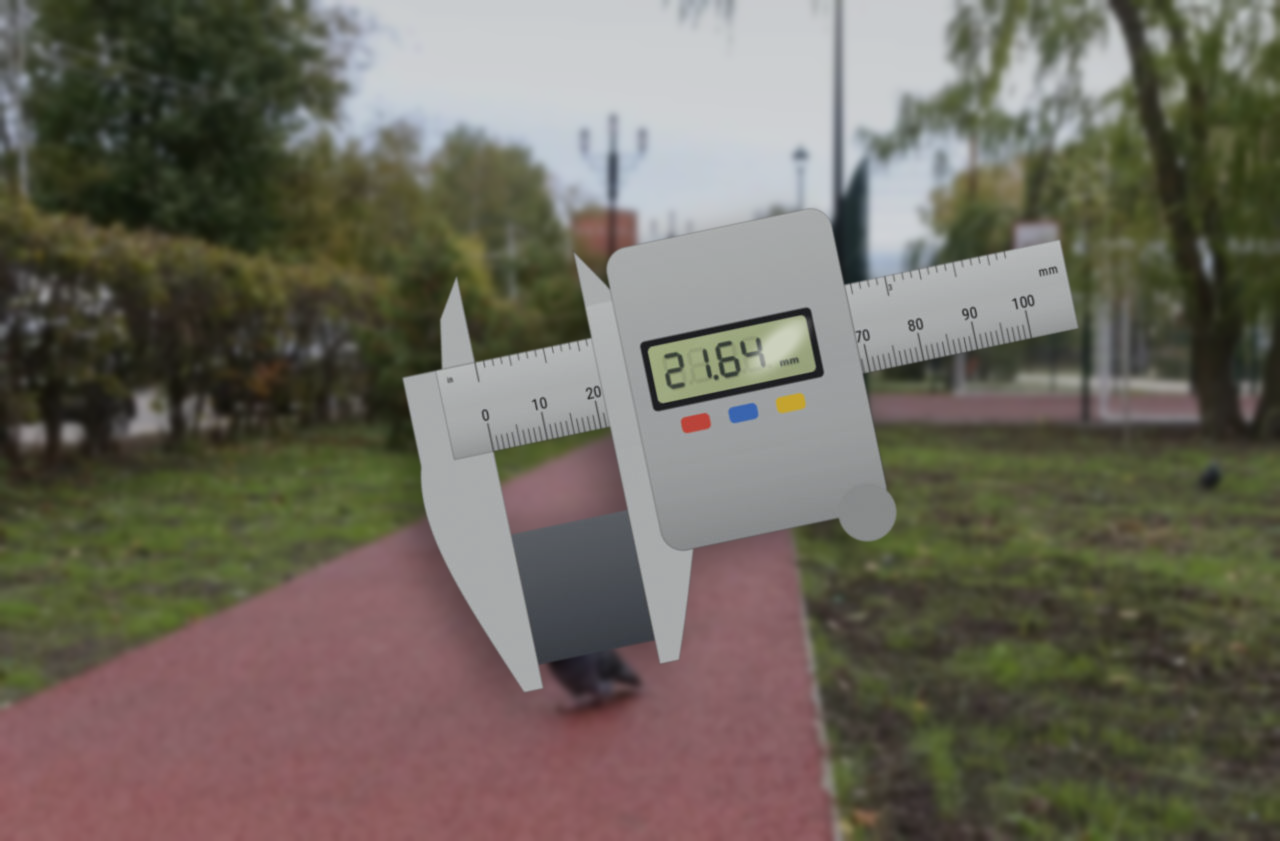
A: 21.64,mm
